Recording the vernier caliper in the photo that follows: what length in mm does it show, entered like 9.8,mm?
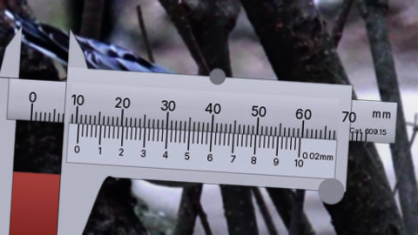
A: 10.5,mm
